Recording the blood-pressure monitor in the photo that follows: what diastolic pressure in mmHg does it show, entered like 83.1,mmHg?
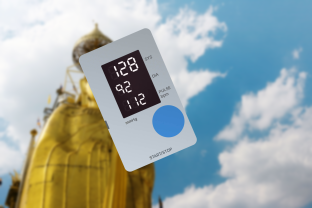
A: 92,mmHg
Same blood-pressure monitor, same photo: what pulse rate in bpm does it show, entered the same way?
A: 112,bpm
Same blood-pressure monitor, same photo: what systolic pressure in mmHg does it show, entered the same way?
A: 128,mmHg
